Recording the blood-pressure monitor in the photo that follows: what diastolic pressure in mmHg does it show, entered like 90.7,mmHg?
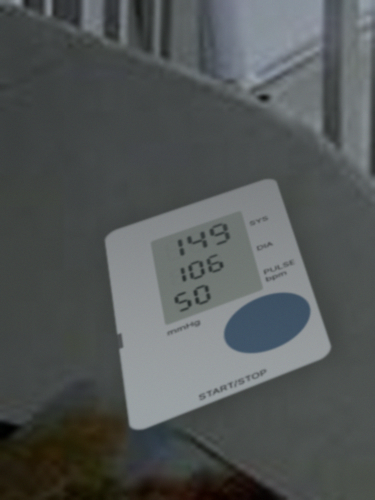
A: 106,mmHg
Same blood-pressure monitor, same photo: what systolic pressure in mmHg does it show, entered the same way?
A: 149,mmHg
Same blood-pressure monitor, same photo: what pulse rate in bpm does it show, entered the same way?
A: 50,bpm
